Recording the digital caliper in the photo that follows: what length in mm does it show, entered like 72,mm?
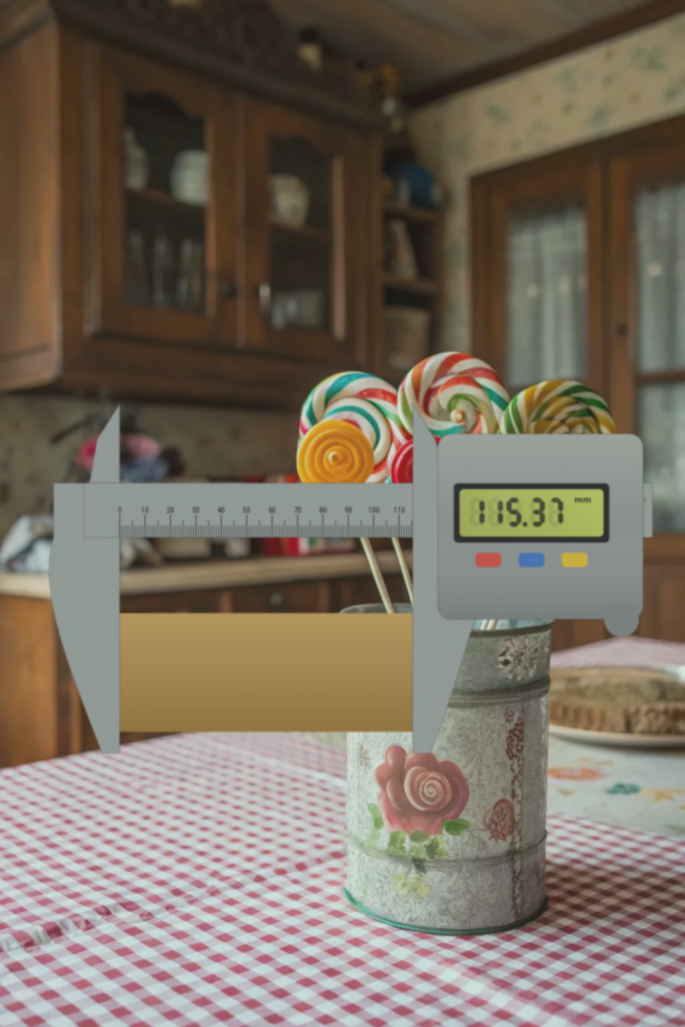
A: 115.37,mm
